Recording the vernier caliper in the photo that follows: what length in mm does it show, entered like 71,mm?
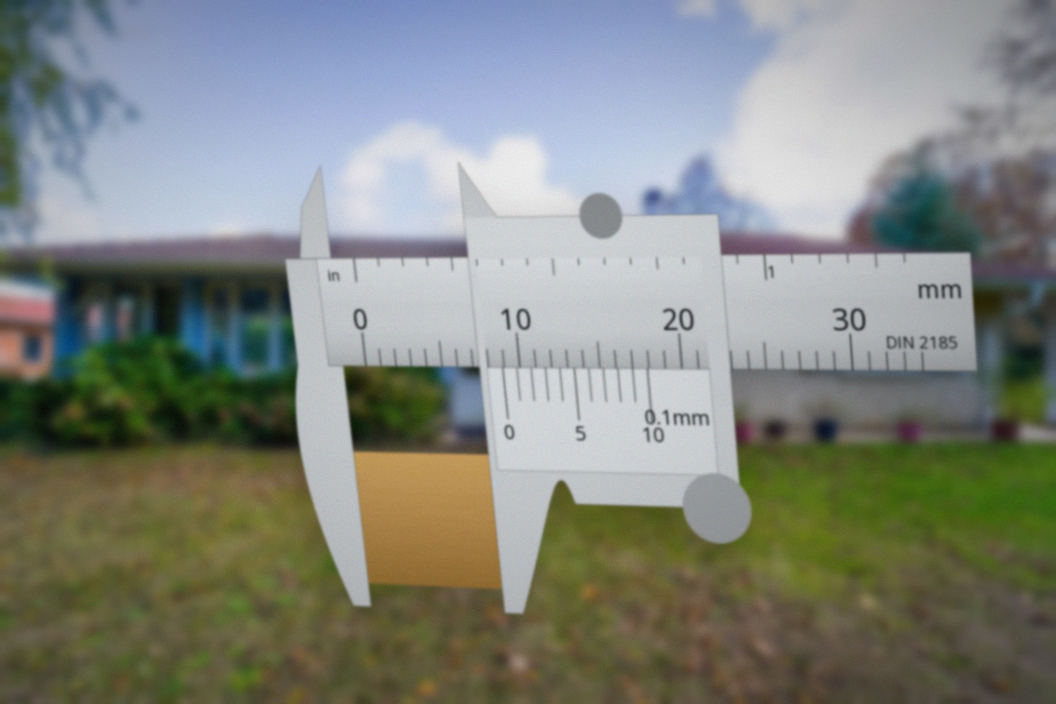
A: 8.9,mm
